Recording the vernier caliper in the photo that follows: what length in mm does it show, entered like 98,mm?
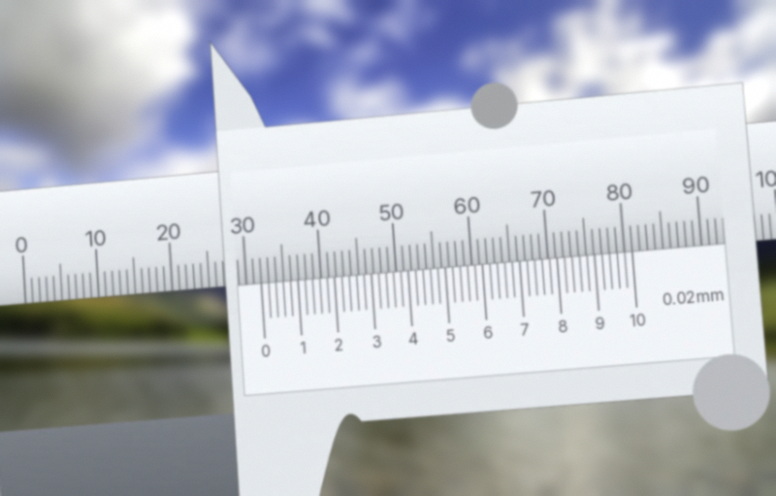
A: 32.0,mm
